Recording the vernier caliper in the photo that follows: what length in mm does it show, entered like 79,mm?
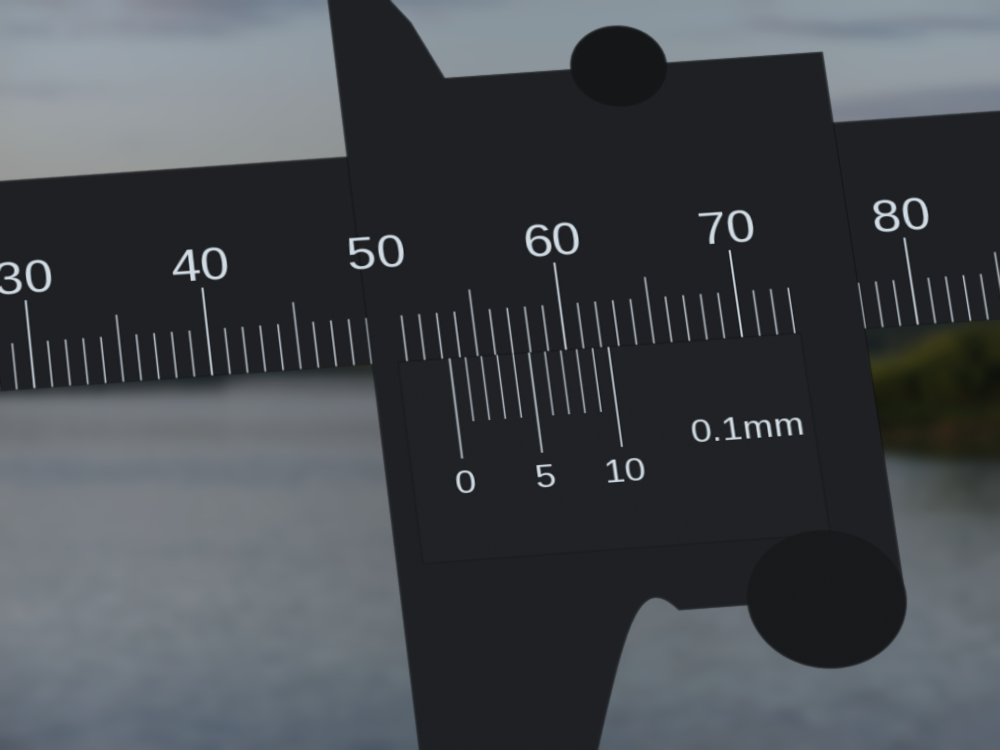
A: 53.4,mm
